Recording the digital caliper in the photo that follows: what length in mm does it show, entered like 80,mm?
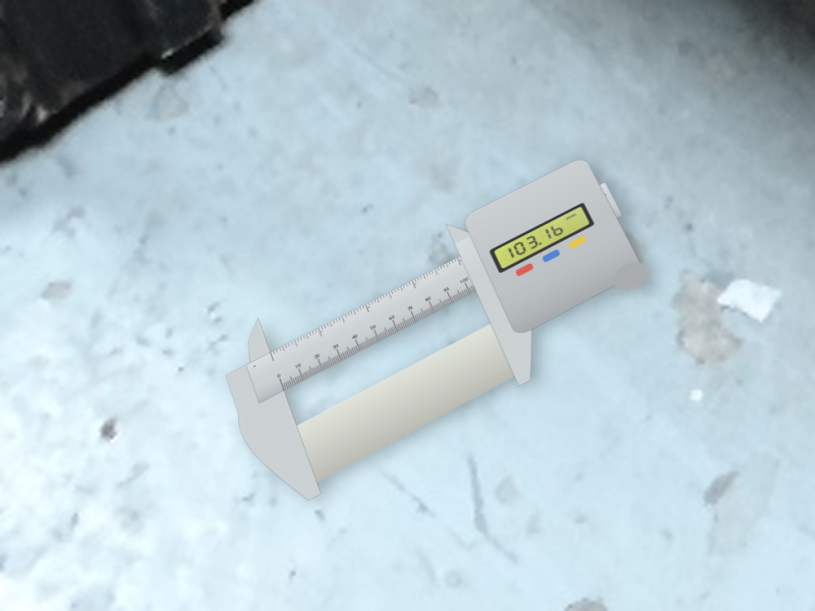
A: 103.16,mm
